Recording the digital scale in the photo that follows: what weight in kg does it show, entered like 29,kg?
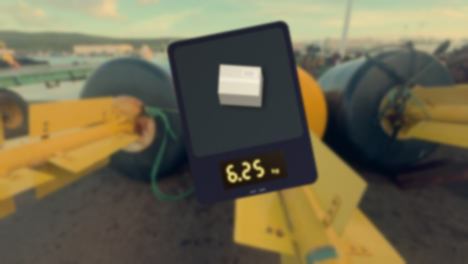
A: 6.25,kg
